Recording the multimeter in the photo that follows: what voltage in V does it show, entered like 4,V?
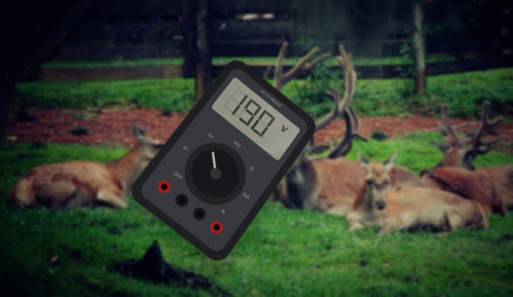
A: 190,V
